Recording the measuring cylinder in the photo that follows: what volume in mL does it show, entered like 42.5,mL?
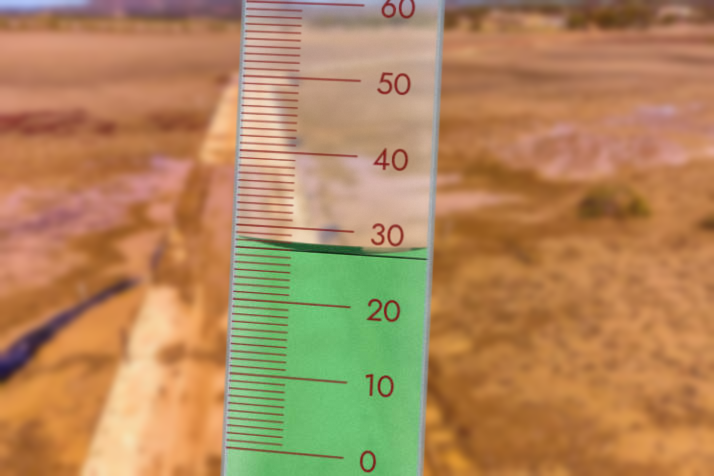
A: 27,mL
